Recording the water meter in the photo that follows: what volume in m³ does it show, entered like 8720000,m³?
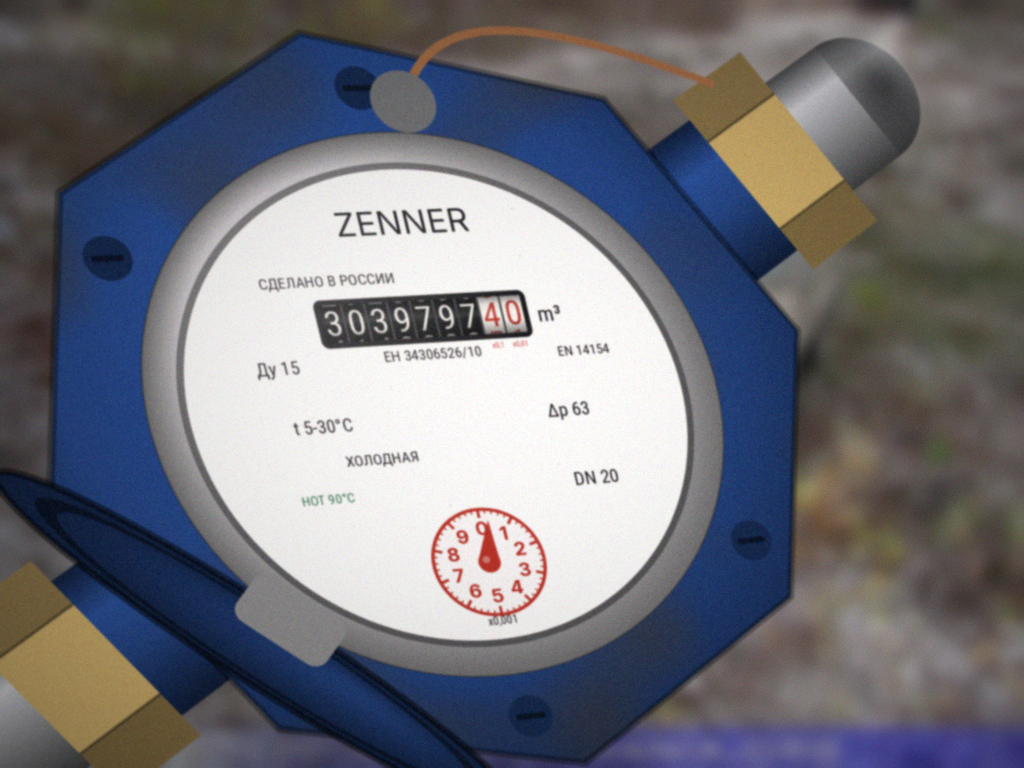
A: 3039797.400,m³
